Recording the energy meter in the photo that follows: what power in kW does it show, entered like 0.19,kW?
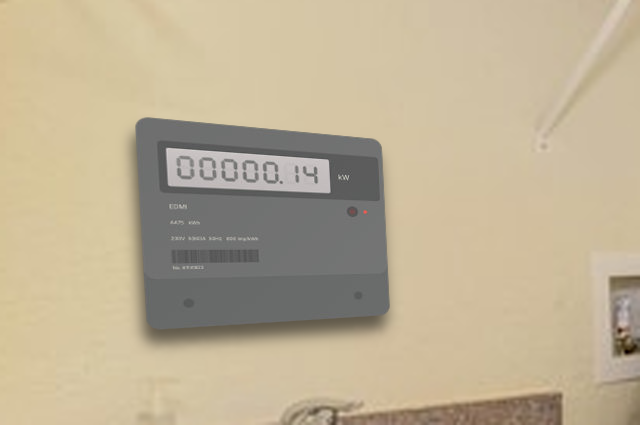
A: 0.14,kW
